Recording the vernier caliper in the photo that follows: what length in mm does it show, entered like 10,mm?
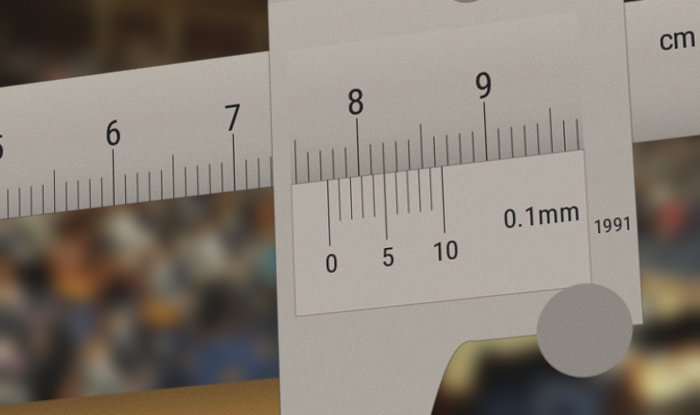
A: 77.5,mm
